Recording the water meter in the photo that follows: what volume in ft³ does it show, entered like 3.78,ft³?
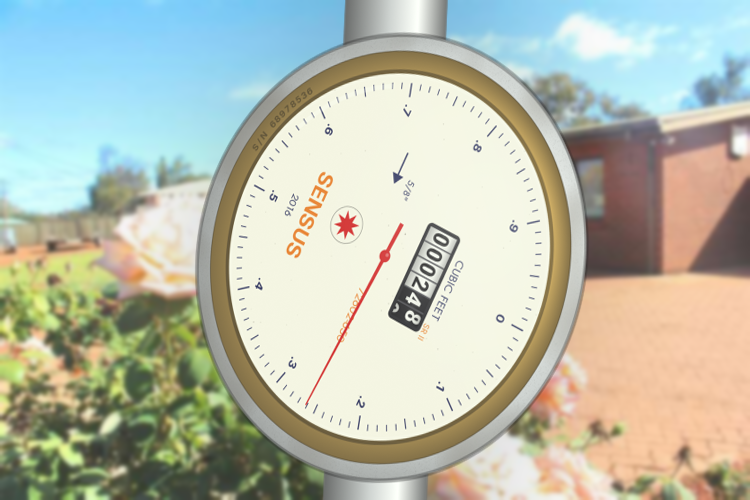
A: 248.26,ft³
